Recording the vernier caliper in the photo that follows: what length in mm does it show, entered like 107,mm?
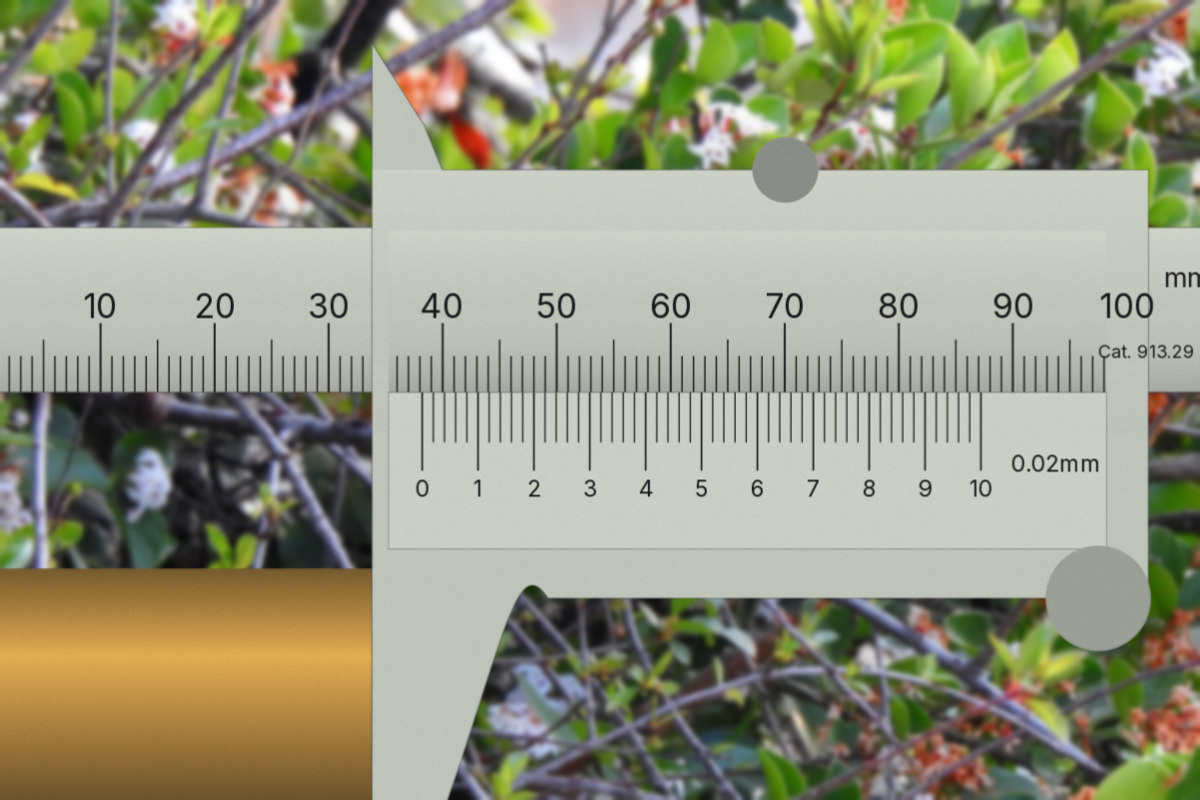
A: 38.2,mm
